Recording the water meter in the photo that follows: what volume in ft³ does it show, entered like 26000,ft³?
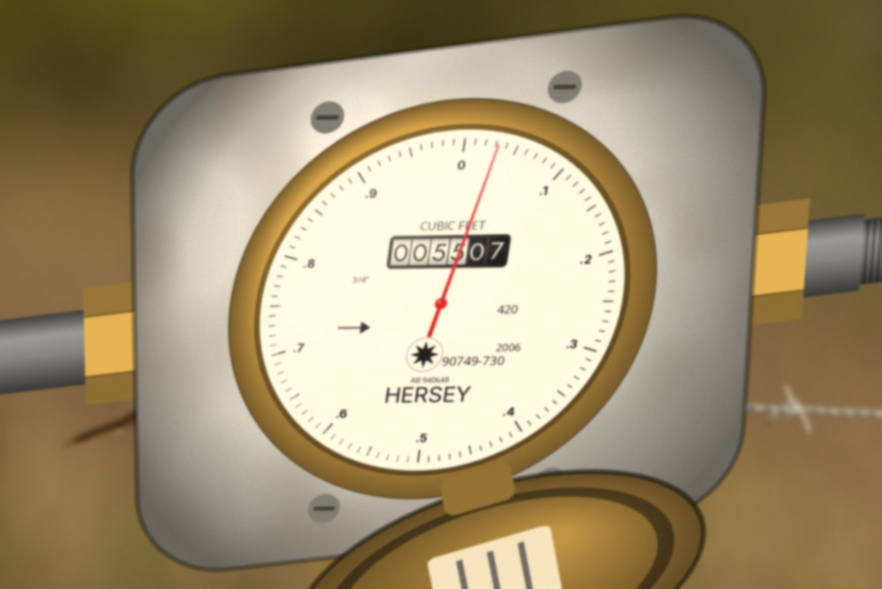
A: 5507.03,ft³
